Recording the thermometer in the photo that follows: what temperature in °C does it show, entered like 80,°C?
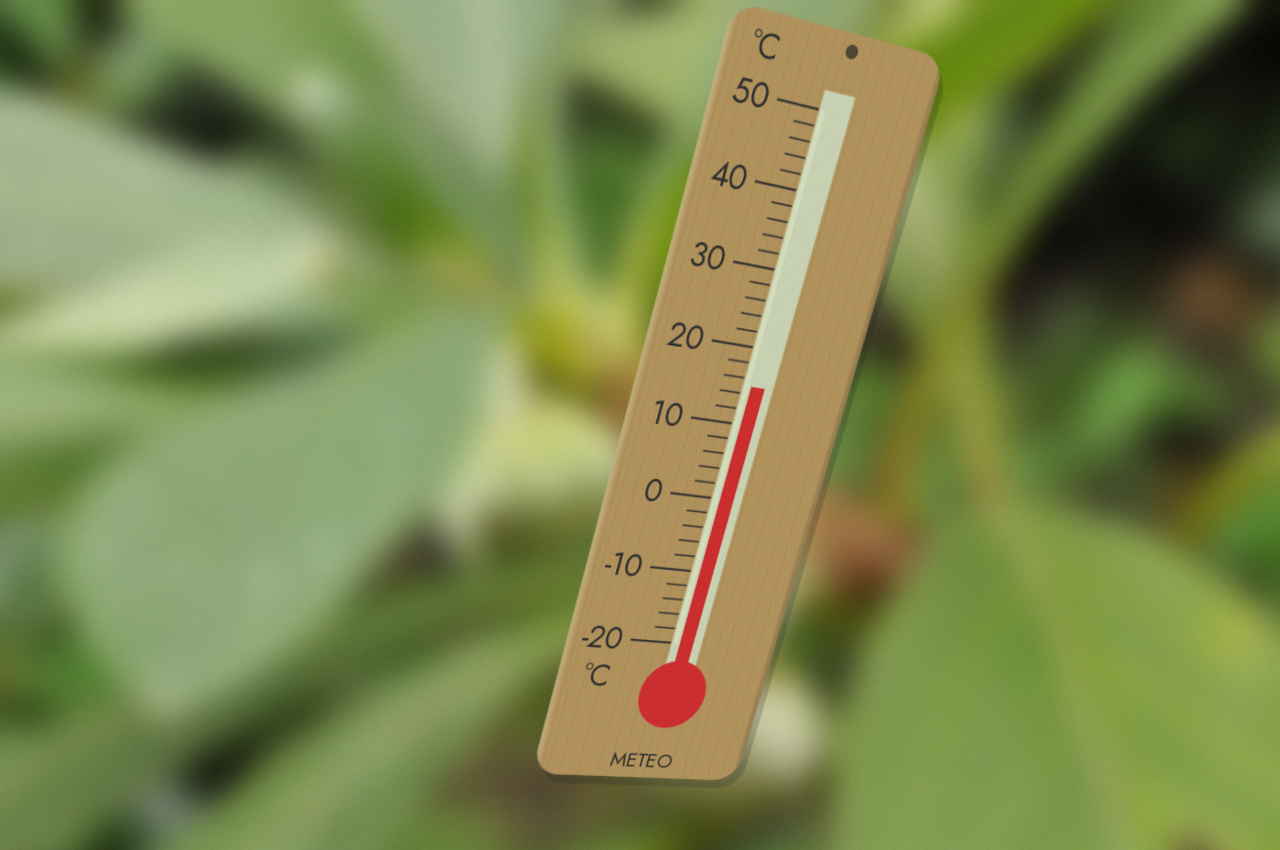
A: 15,°C
